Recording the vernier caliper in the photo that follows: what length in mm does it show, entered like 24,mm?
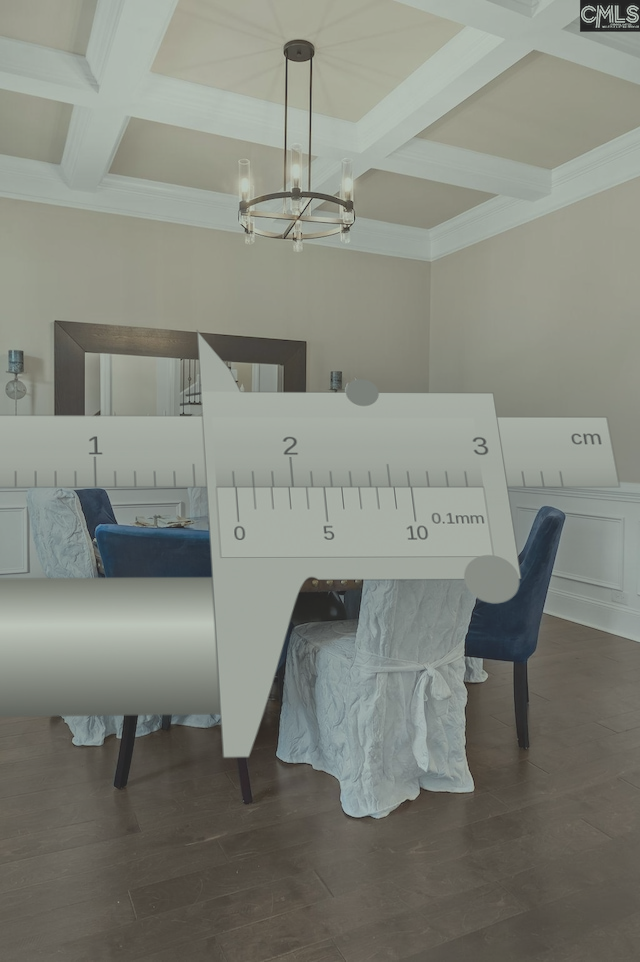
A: 17.1,mm
